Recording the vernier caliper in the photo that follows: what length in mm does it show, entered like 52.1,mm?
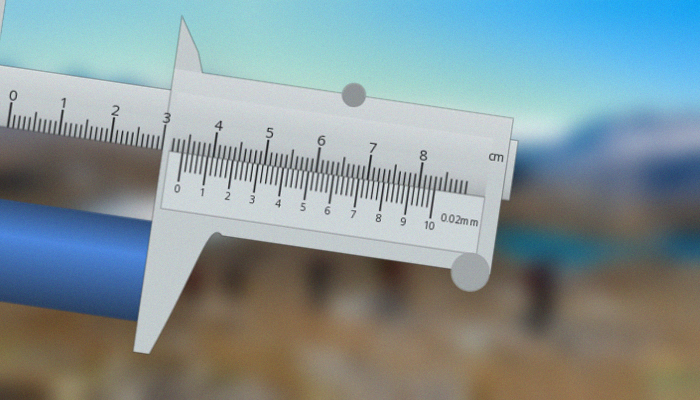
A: 34.0,mm
